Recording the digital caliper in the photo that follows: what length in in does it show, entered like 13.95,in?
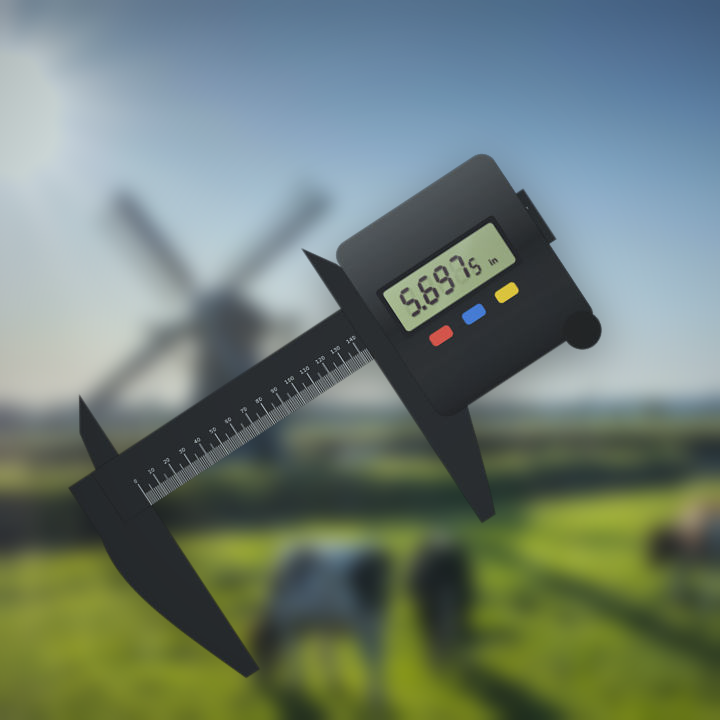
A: 5.6975,in
